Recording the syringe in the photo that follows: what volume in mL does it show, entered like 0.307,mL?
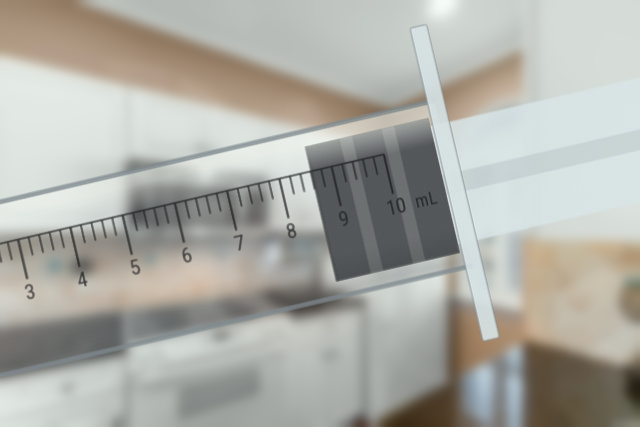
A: 8.6,mL
